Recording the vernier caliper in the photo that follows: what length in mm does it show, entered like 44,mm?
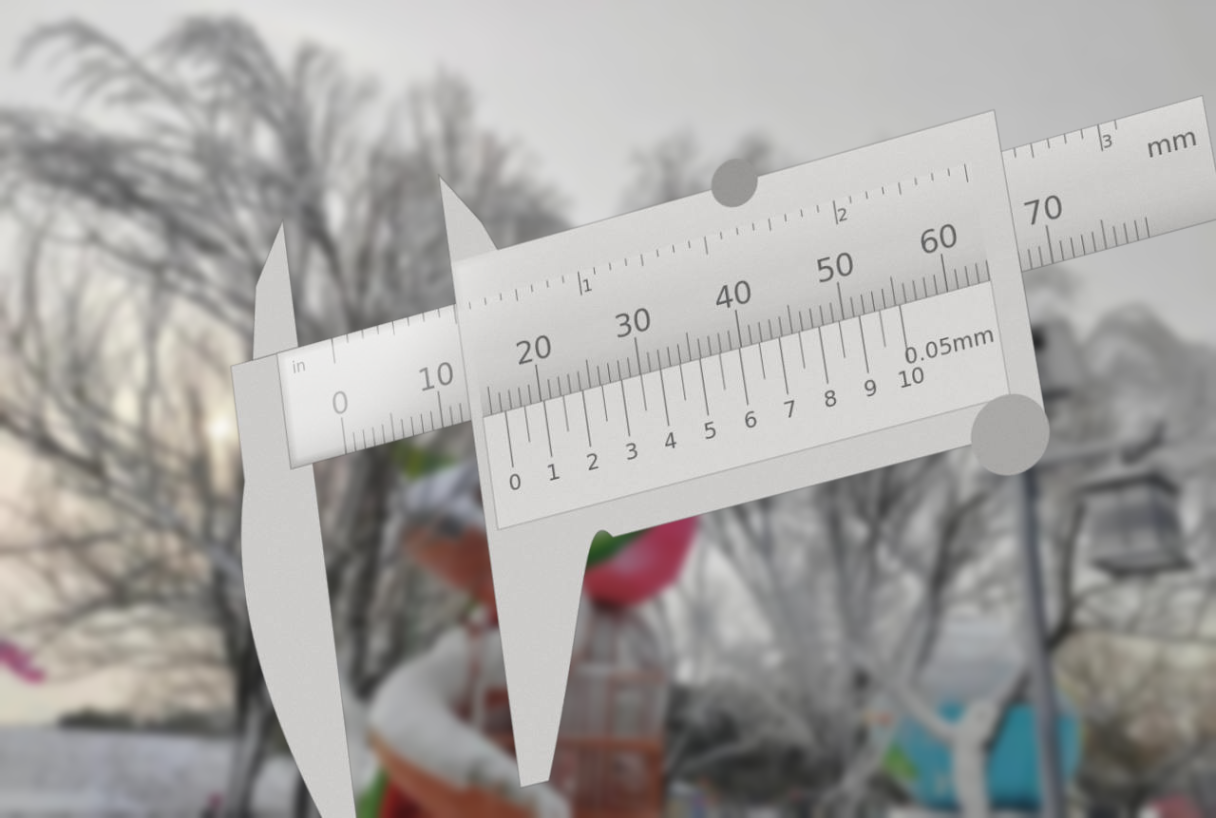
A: 16.4,mm
